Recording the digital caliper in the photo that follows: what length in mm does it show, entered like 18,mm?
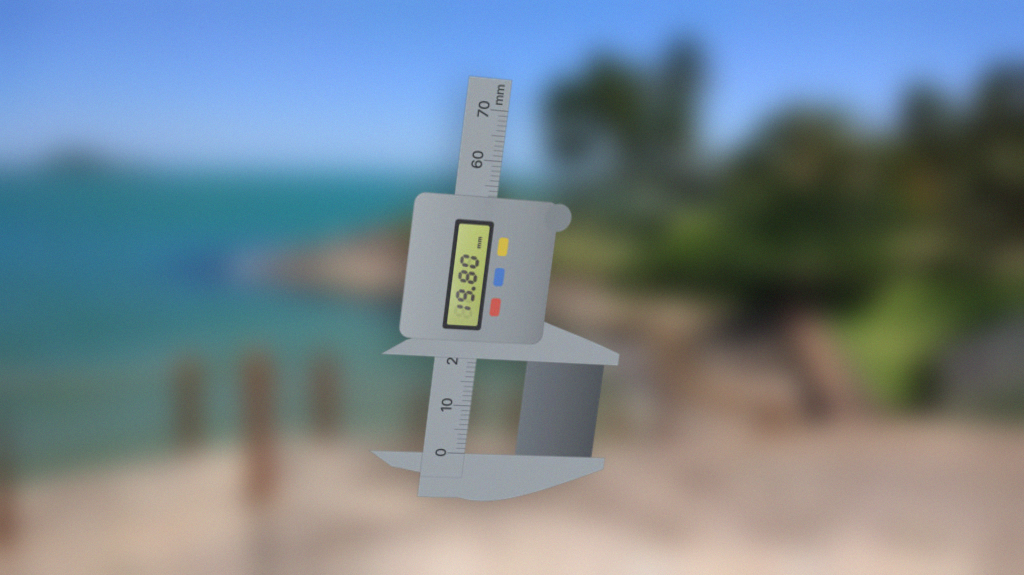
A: 19.80,mm
